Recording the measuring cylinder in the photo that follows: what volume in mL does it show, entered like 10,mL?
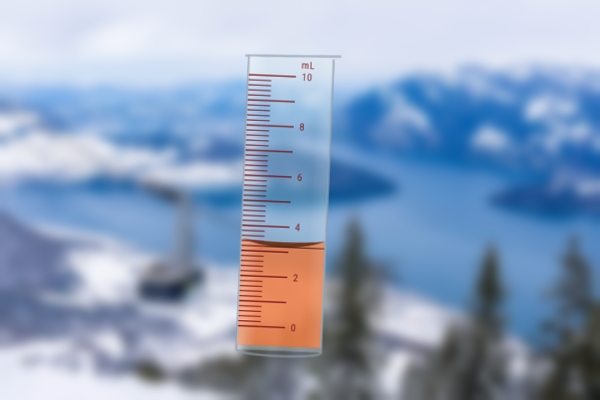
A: 3.2,mL
